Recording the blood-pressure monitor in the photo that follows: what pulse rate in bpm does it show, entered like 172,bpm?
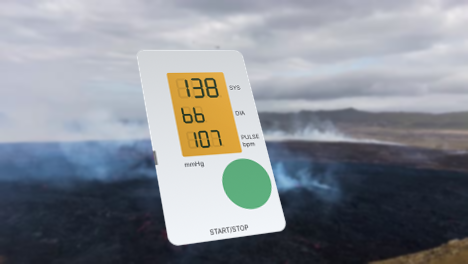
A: 107,bpm
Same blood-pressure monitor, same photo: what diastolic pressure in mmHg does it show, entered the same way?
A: 66,mmHg
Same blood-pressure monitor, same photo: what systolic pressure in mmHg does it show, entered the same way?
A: 138,mmHg
